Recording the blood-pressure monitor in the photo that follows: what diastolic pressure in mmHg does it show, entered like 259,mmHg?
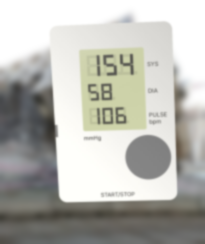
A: 58,mmHg
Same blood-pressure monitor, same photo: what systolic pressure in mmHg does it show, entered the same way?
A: 154,mmHg
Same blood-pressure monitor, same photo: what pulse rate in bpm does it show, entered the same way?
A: 106,bpm
